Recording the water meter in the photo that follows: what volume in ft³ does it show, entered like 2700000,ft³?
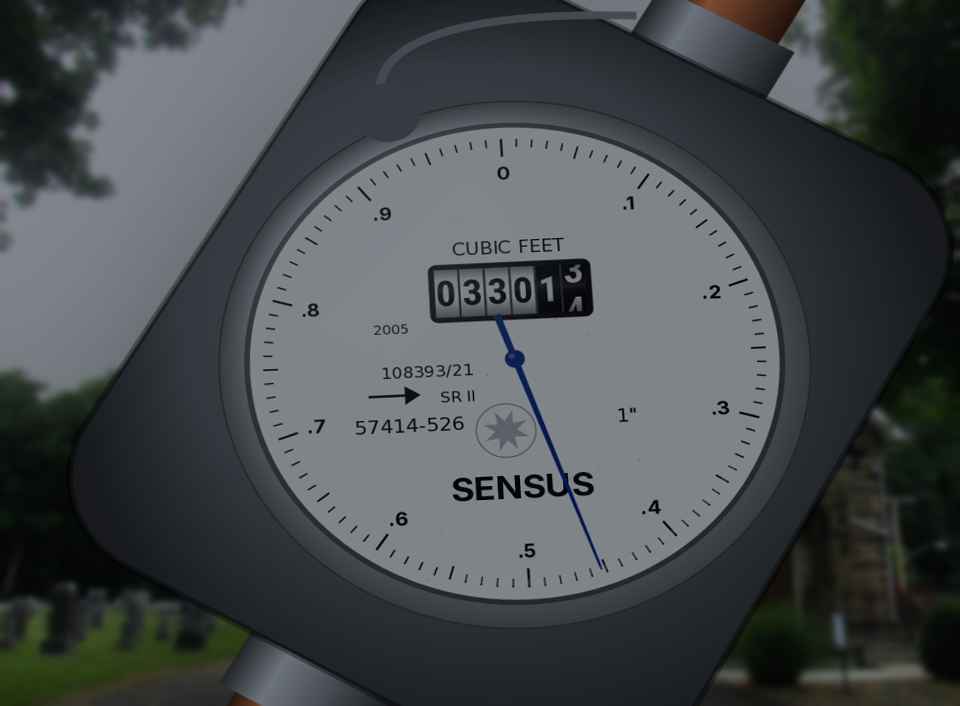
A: 33013.45,ft³
